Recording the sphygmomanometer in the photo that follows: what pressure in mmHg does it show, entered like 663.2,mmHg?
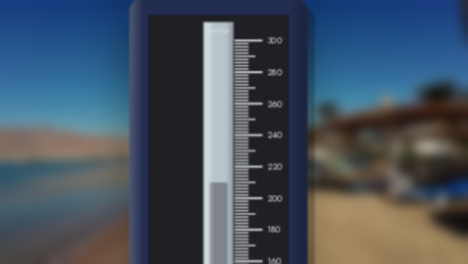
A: 210,mmHg
